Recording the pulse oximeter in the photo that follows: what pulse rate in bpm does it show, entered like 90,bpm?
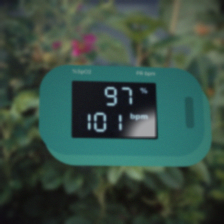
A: 101,bpm
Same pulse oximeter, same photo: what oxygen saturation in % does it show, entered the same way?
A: 97,%
